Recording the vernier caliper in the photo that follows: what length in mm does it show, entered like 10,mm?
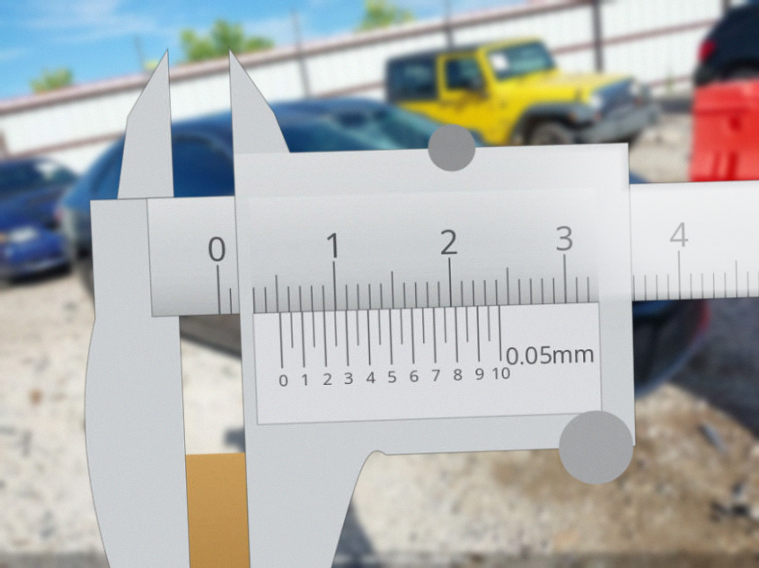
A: 5.2,mm
